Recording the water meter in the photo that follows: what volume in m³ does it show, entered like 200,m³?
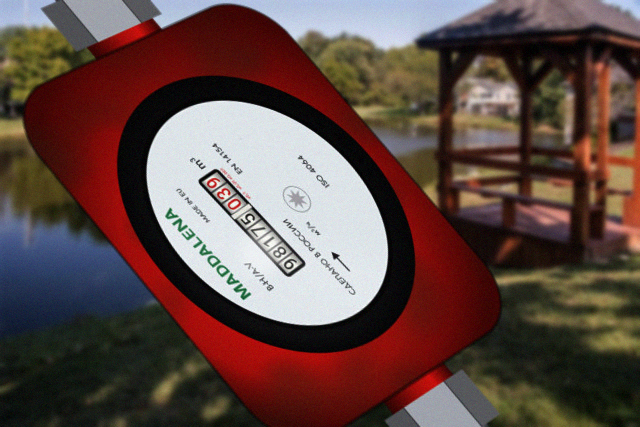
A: 98175.039,m³
